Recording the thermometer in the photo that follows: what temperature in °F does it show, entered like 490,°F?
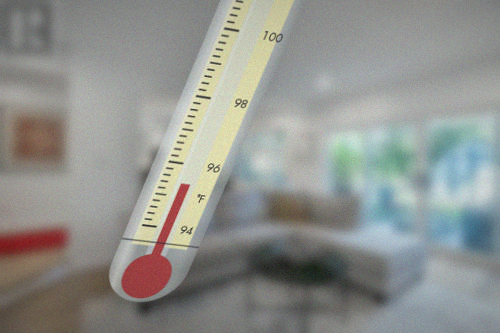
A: 95.4,°F
